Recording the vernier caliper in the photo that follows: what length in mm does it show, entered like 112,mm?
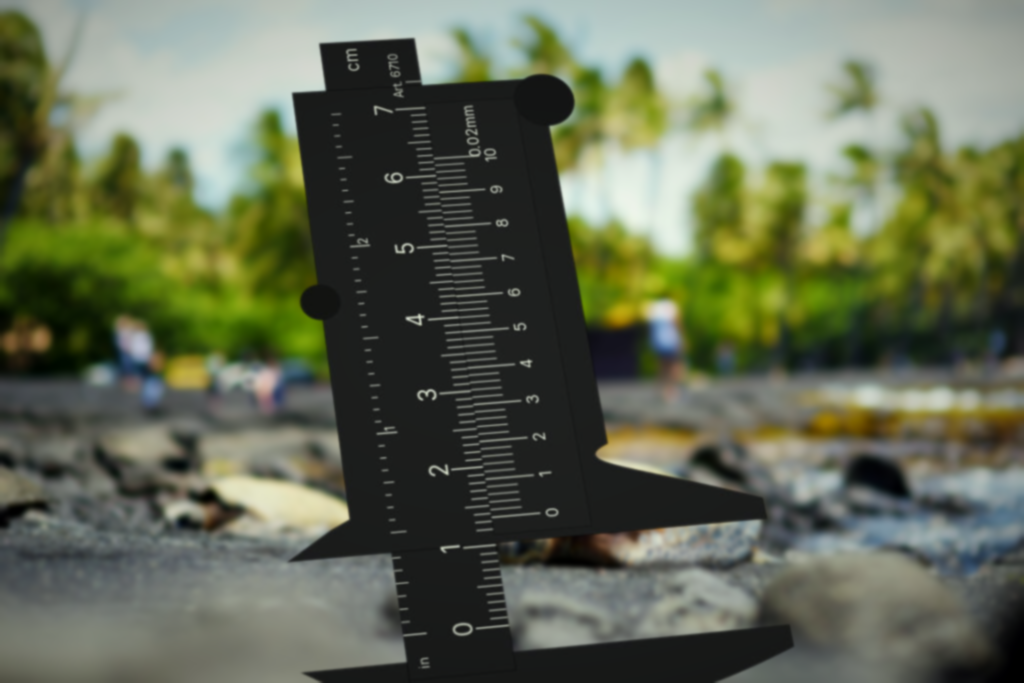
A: 13.5,mm
